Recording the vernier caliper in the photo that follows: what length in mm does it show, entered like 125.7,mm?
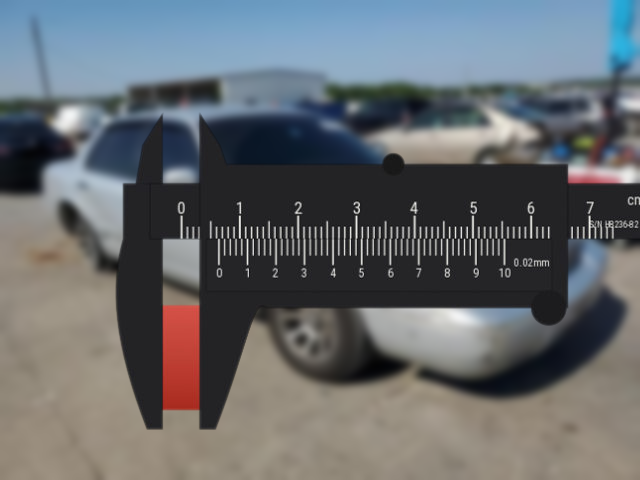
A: 6.4,mm
